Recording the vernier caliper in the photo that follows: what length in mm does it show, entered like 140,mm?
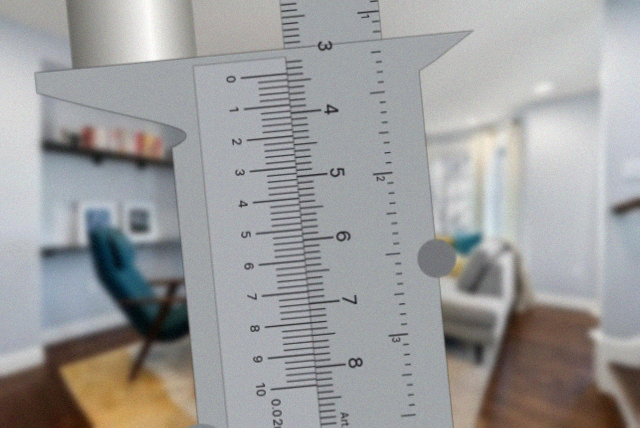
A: 33.8,mm
